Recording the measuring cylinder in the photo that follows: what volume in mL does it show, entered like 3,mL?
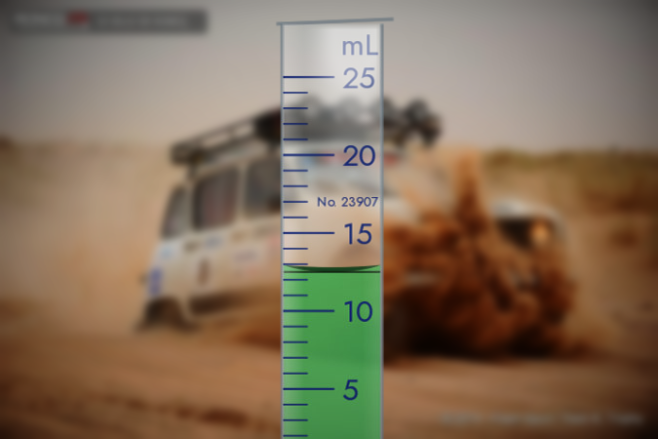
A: 12.5,mL
